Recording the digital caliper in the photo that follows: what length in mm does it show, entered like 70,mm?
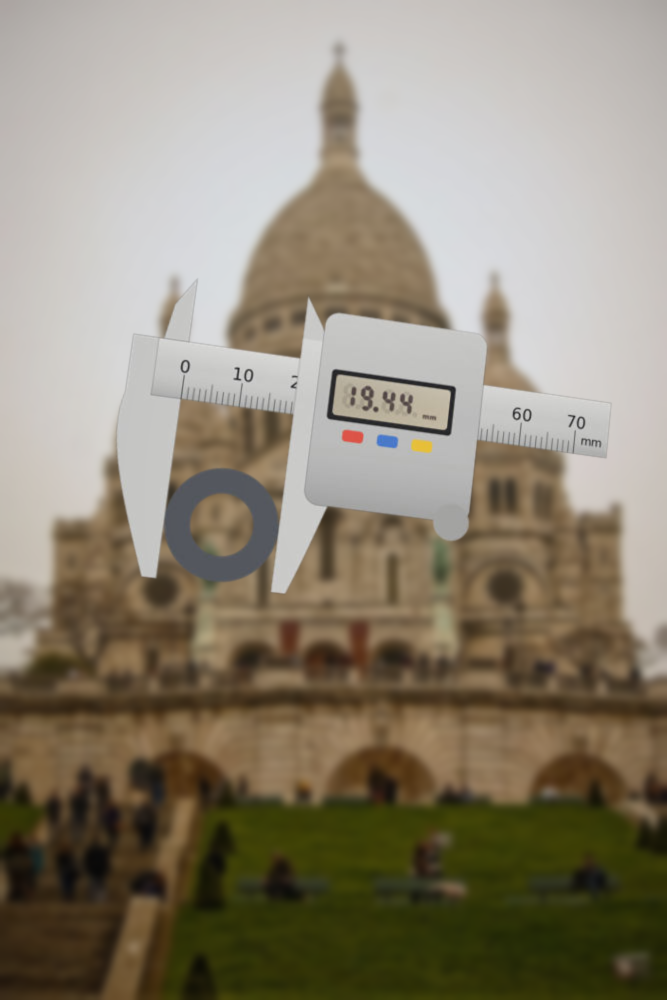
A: 19.44,mm
